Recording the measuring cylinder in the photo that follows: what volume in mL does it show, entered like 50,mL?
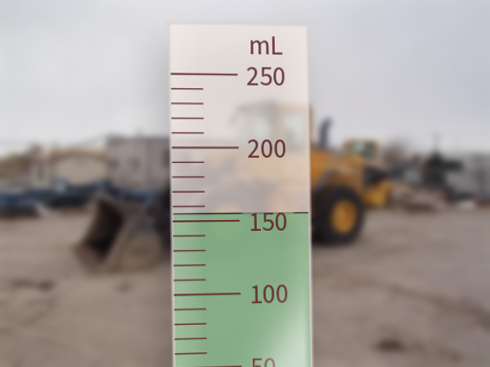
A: 155,mL
